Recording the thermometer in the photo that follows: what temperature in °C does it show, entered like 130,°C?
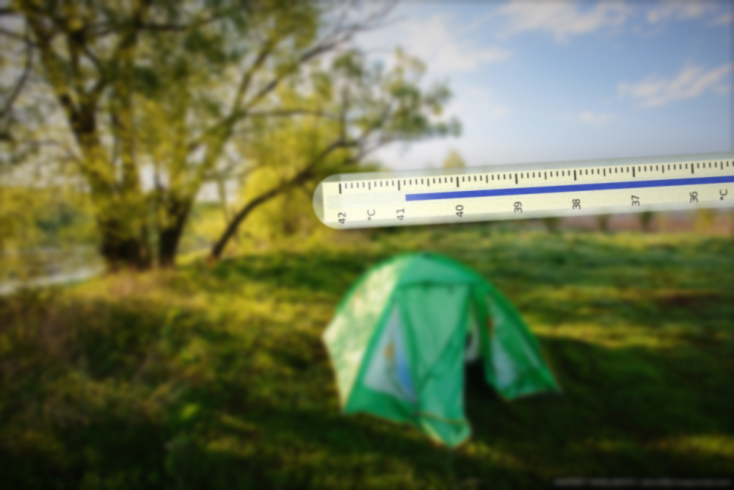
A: 40.9,°C
